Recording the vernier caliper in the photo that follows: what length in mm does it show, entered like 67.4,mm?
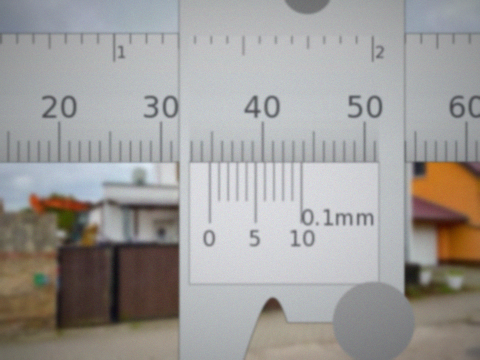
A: 34.8,mm
